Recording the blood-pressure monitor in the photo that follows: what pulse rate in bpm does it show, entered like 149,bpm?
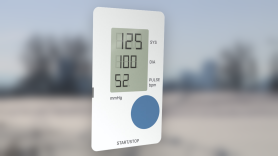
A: 52,bpm
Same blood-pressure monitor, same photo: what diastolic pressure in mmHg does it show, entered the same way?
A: 100,mmHg
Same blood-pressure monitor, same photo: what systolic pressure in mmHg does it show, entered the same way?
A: 125,mmHg
